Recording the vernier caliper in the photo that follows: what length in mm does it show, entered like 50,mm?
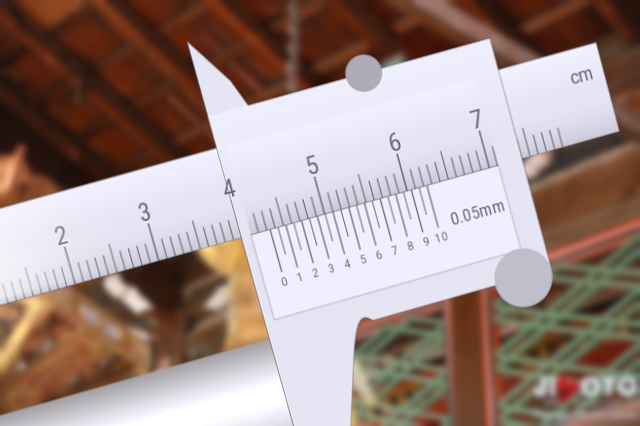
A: 43.4,mm
